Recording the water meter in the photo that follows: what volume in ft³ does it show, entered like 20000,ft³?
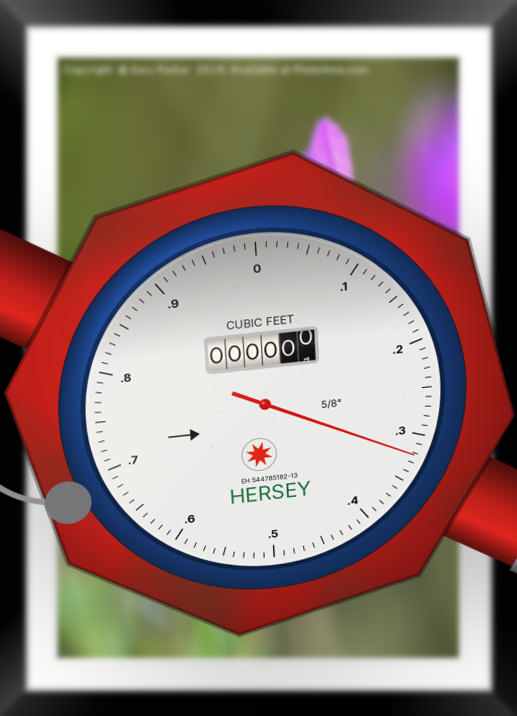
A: 0.32,ft³
